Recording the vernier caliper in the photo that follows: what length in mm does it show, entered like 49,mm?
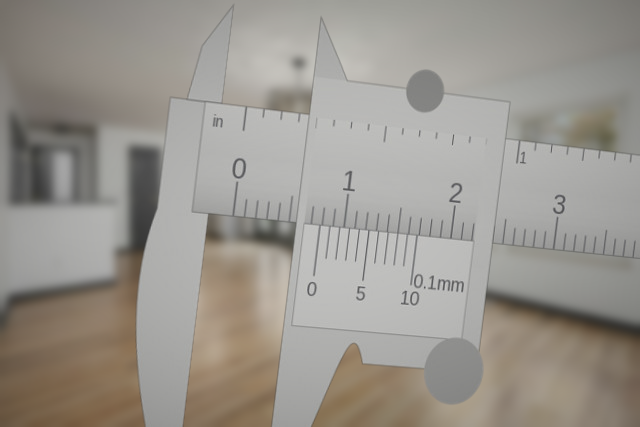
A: 7.8,mm
